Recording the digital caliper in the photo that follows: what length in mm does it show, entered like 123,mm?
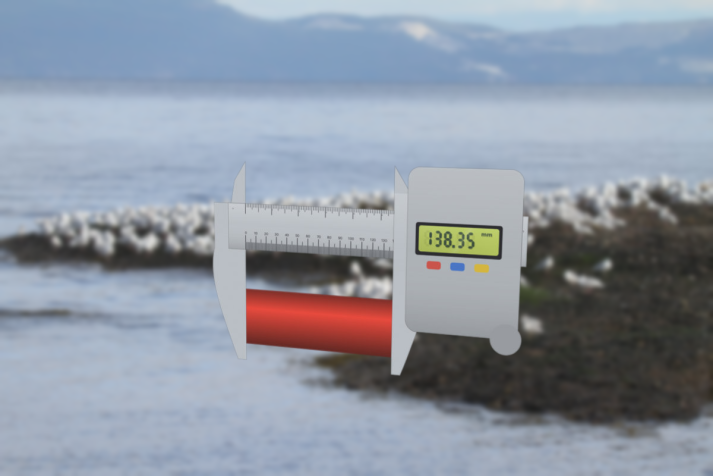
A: 138.35,mm
